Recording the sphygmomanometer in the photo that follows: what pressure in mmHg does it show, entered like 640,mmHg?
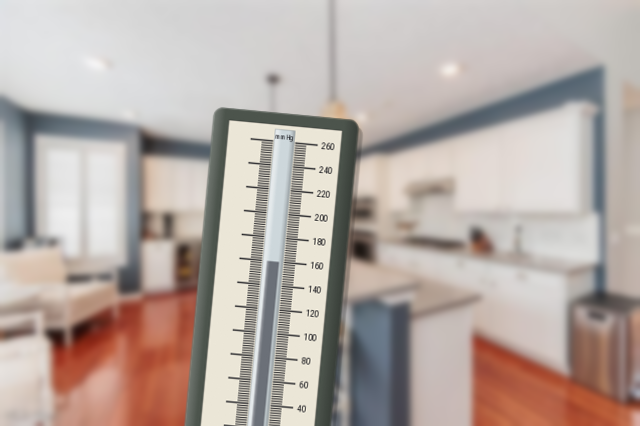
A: 160,mmHg
